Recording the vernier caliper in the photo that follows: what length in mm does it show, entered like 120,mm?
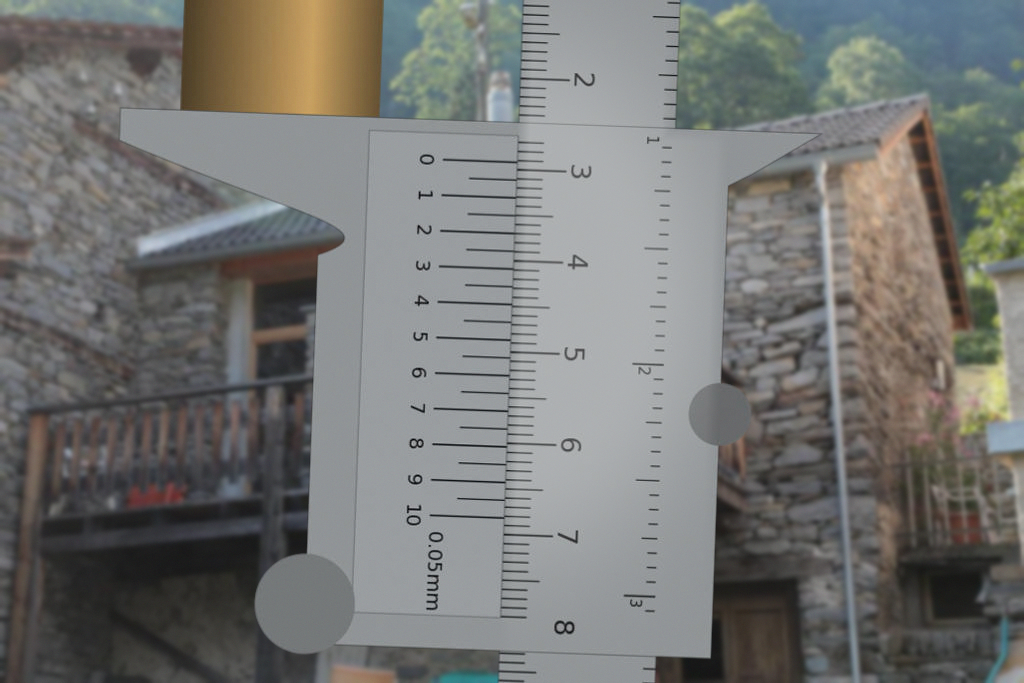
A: 29.2,mm
